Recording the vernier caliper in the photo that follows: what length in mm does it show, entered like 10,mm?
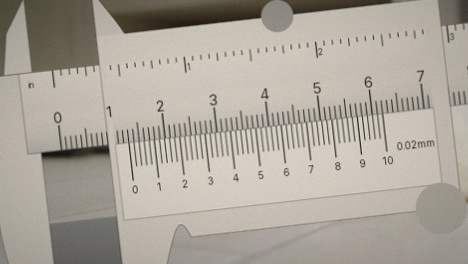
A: 13.0,mm
